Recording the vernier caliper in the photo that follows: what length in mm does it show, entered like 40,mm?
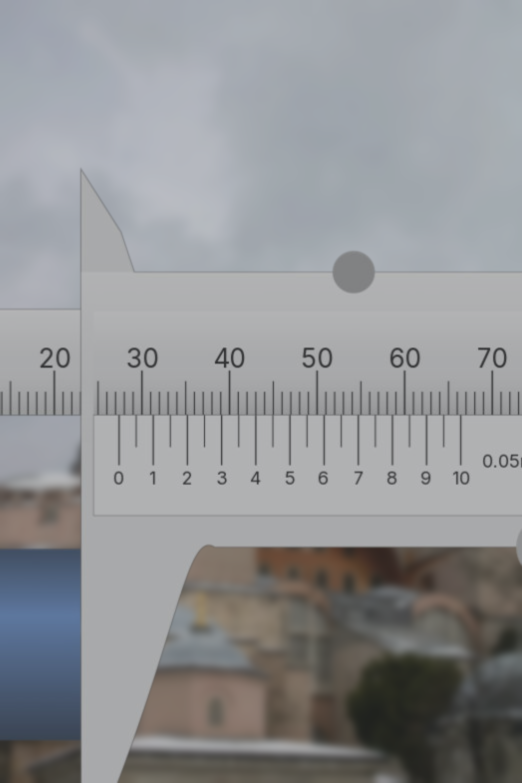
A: 27.4,mm
